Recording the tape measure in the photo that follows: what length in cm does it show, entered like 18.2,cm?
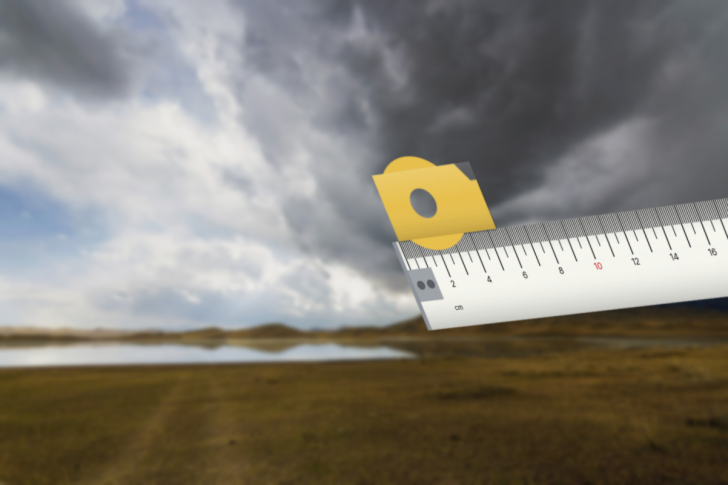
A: 5.5,cm
